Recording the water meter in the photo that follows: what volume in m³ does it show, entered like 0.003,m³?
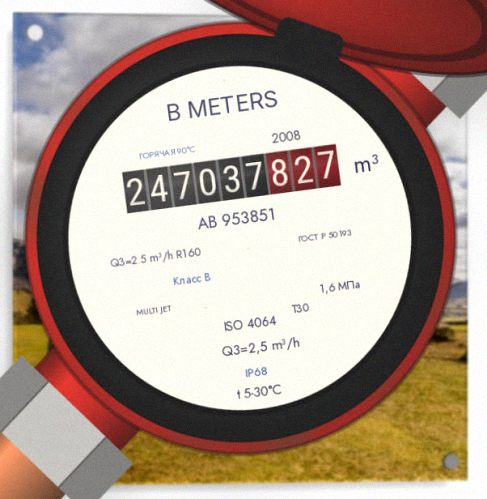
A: 247037.827,m³
